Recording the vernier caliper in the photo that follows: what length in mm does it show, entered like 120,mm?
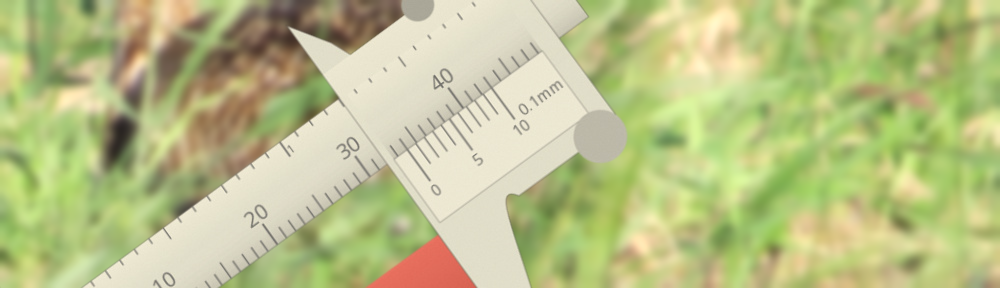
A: 34.0,mm
